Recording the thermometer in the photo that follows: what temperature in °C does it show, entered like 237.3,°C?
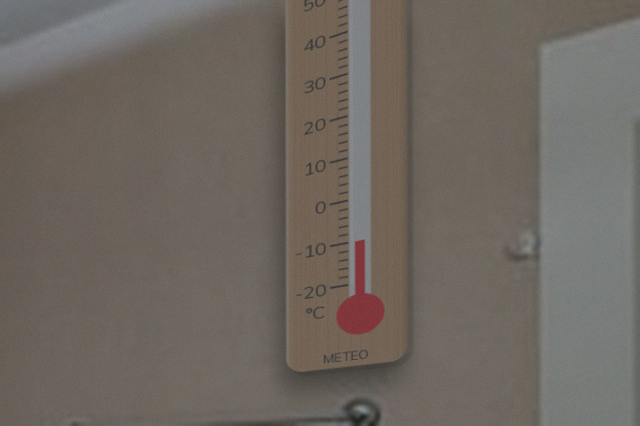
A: -10,°C
